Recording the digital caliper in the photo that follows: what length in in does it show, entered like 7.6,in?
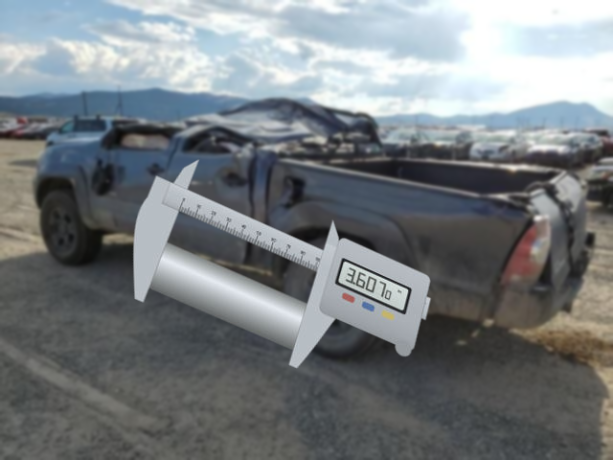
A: 3.6070,in
